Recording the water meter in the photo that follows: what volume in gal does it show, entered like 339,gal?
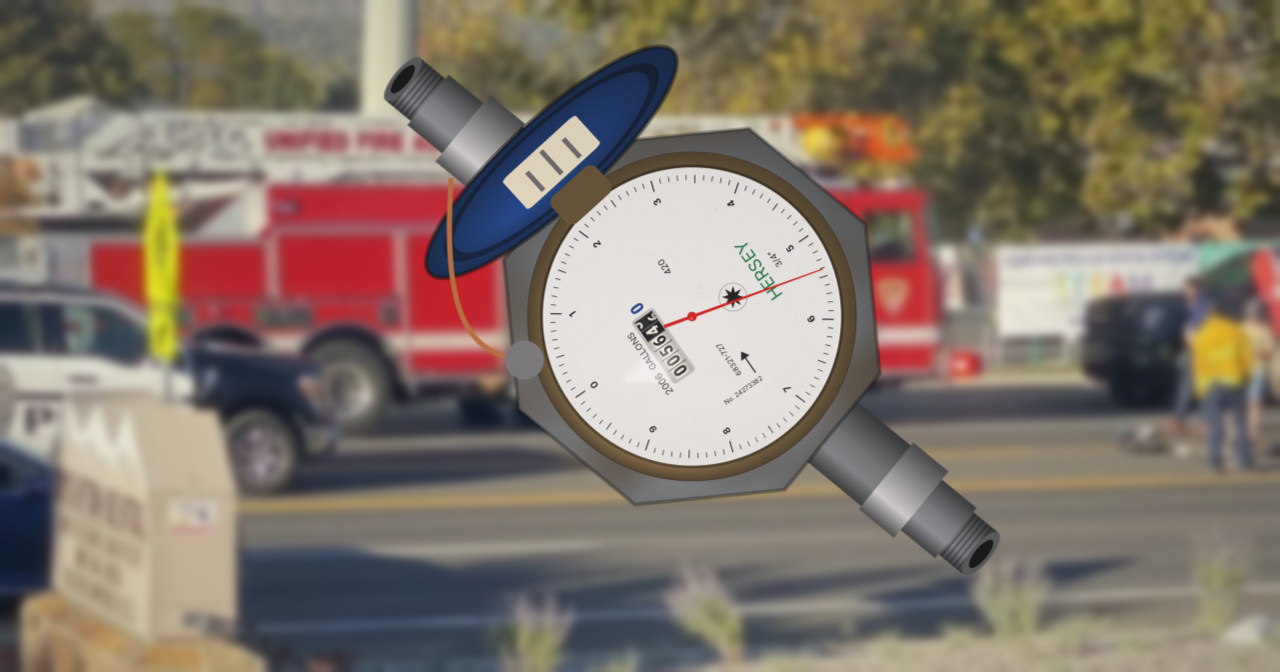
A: 56455.4,gal
